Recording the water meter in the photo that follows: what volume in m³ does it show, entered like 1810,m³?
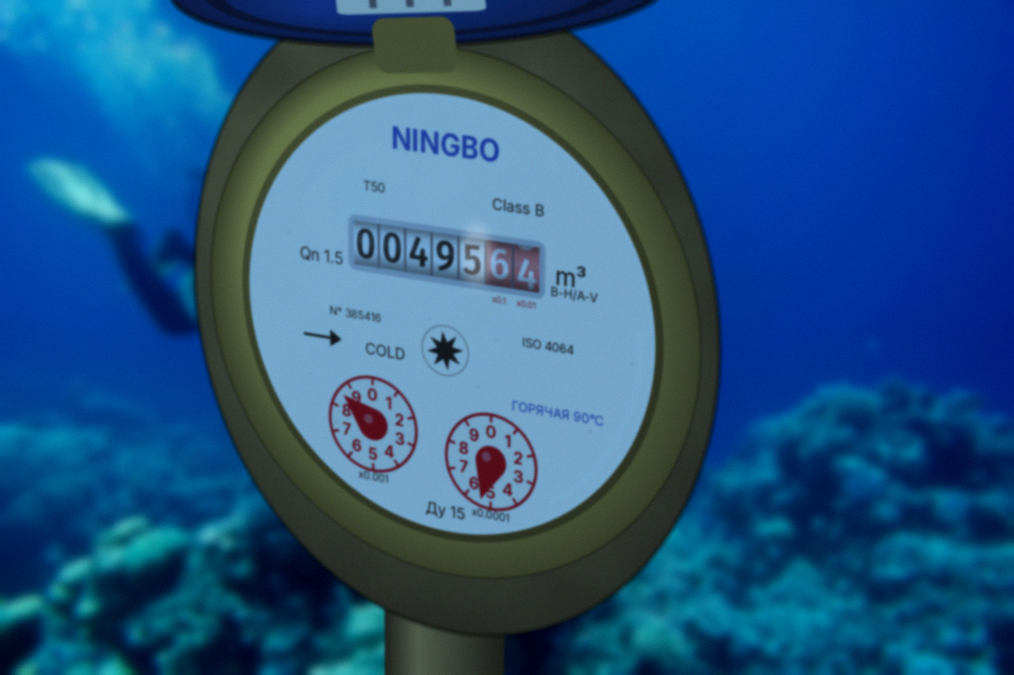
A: 495.6385,m³
